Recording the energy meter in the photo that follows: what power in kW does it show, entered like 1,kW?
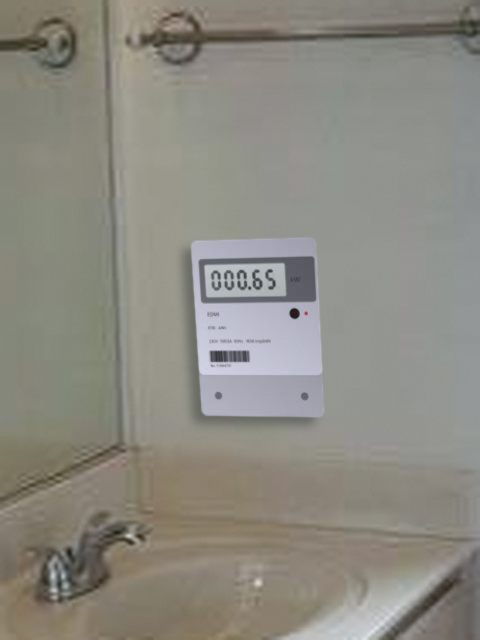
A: 0.65,kW
